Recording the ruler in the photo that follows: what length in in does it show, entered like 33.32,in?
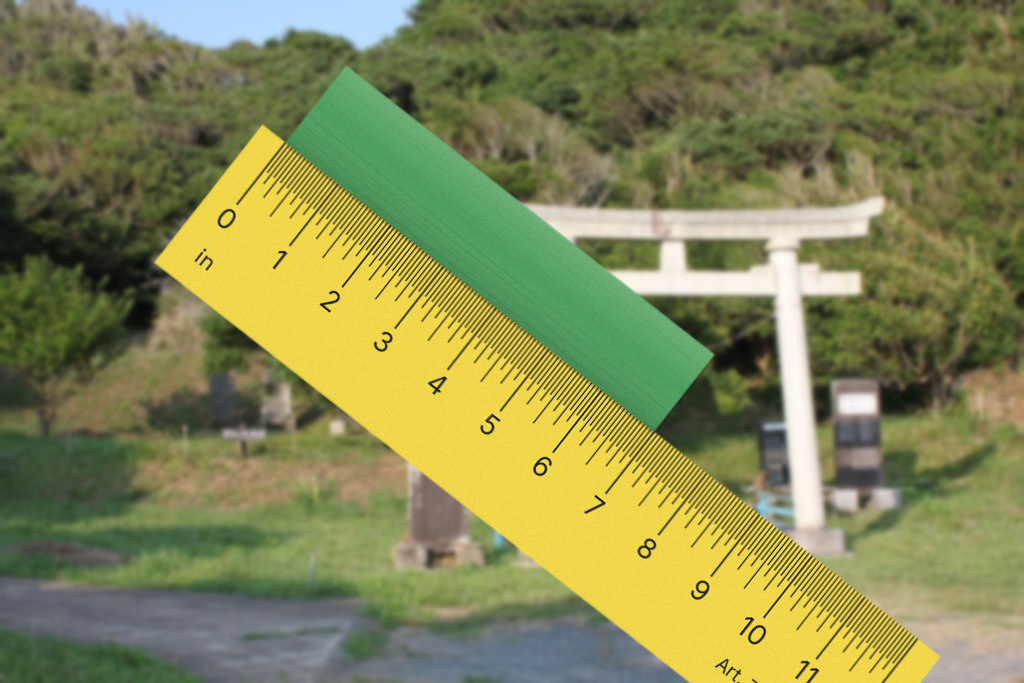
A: 7,in
